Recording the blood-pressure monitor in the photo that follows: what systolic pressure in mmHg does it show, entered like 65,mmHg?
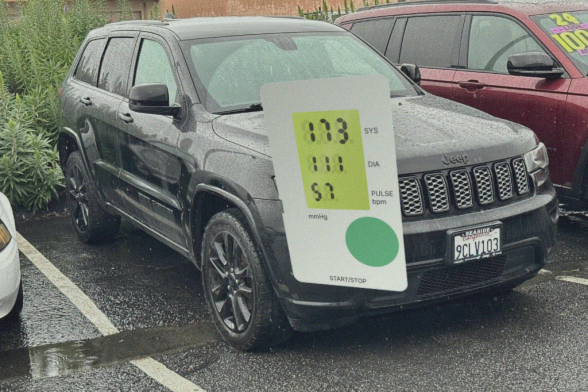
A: 173,mmHg
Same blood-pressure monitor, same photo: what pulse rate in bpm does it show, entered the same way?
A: 57,bpm
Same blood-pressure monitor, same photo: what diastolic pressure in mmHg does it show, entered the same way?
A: 111,mmHg
